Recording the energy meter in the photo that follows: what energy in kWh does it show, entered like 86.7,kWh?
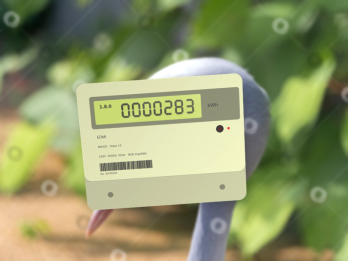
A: 283,kWh
